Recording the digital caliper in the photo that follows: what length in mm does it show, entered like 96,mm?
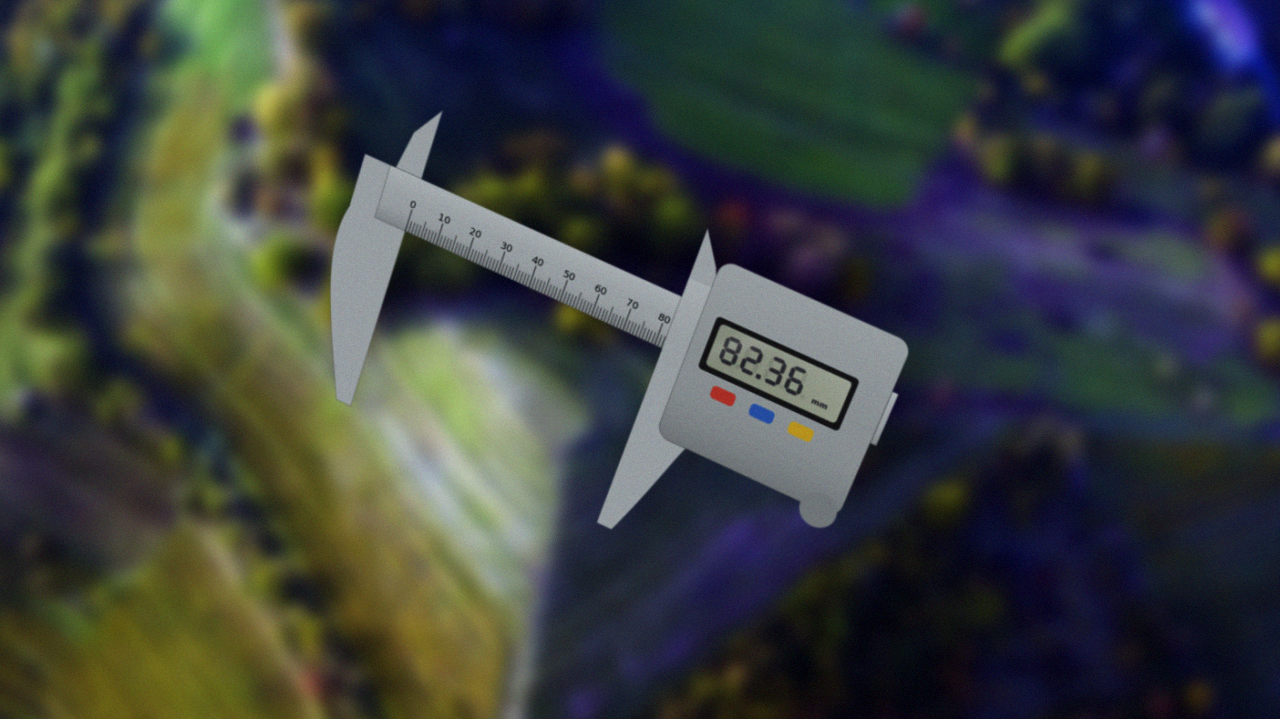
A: 82.36,mm
